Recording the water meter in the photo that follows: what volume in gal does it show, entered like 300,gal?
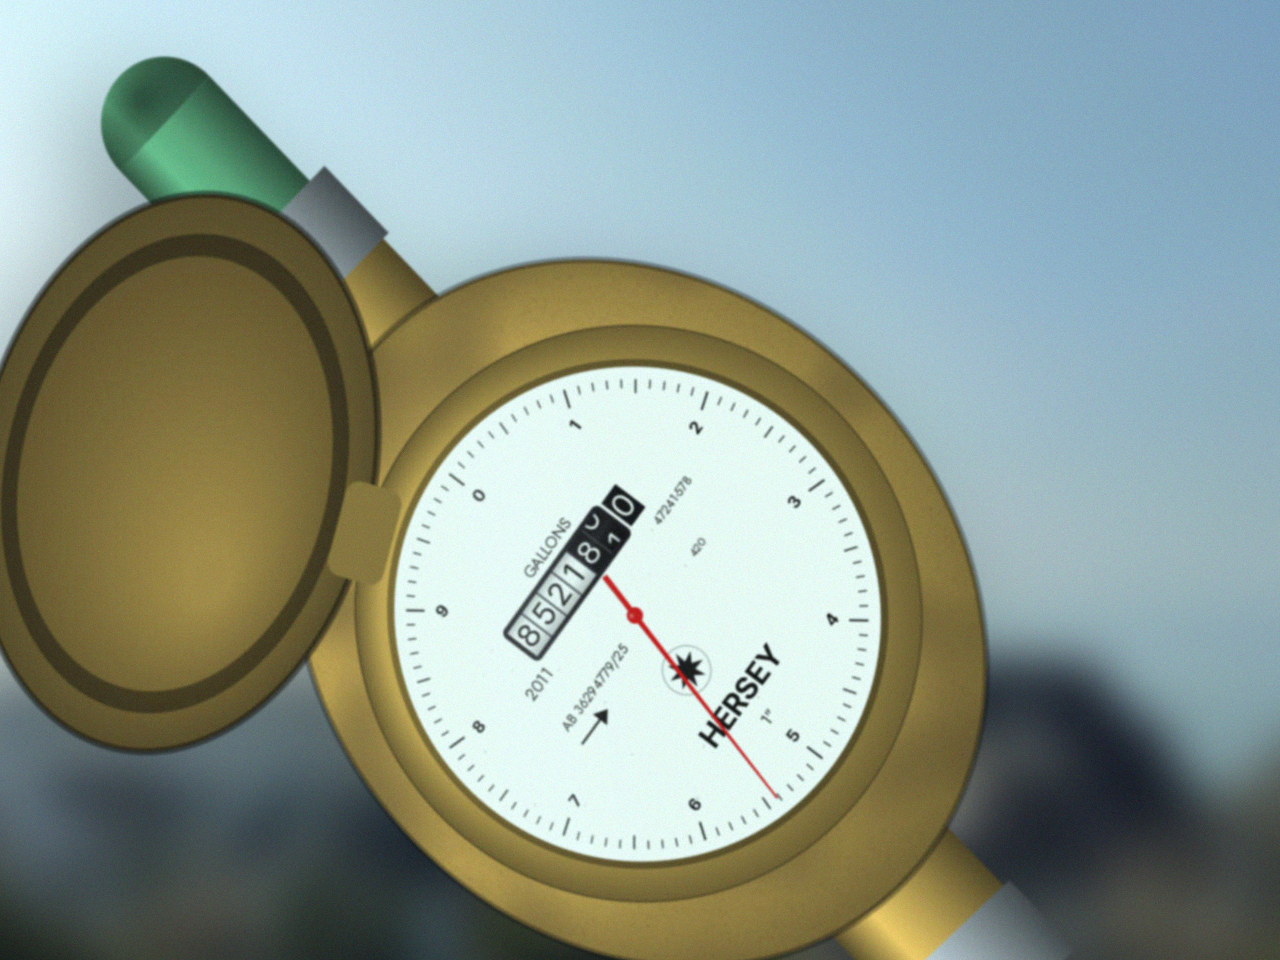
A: 8521805.4,gal
